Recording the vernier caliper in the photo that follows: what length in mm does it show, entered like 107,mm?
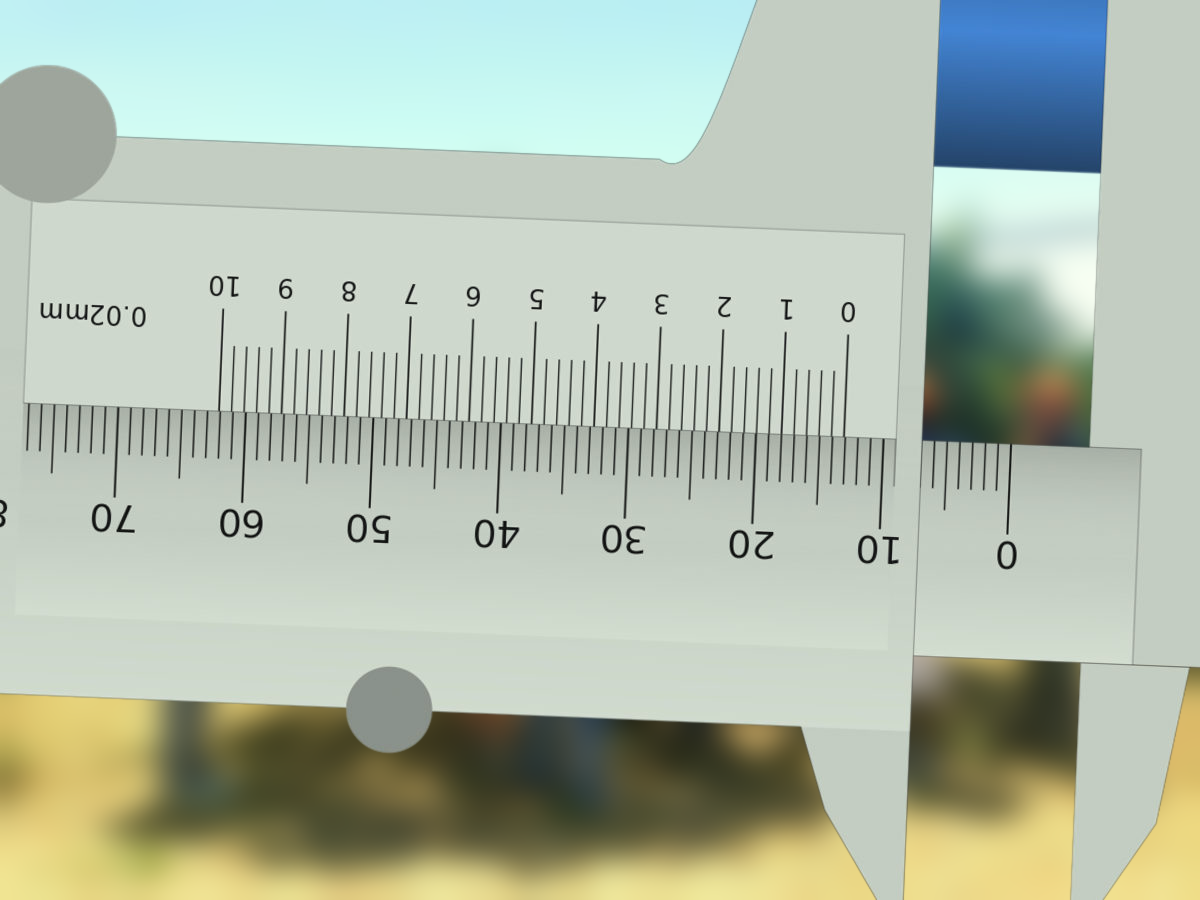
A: 13.1,mm
